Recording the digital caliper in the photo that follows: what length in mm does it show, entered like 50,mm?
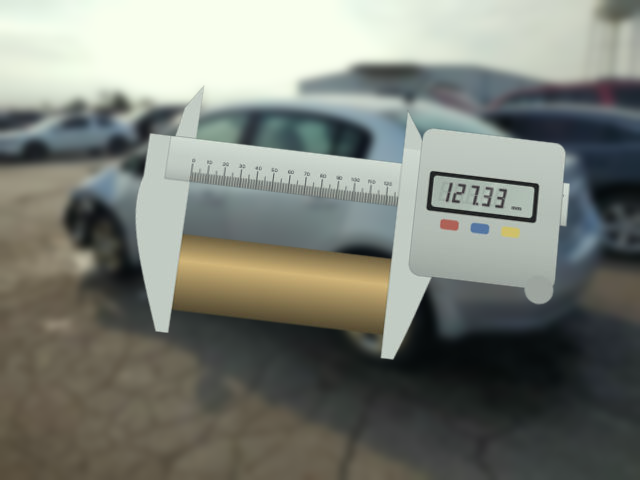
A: 127.33,mm
